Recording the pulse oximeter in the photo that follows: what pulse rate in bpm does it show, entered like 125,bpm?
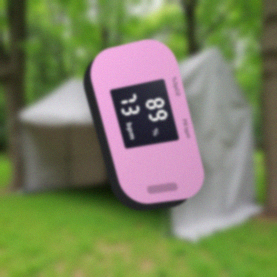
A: 73,bpm
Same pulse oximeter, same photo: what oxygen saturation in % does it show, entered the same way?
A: 89,%
